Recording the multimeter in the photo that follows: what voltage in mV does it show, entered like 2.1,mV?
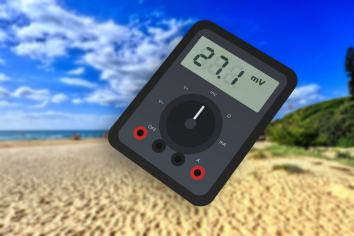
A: 27.1,mV
